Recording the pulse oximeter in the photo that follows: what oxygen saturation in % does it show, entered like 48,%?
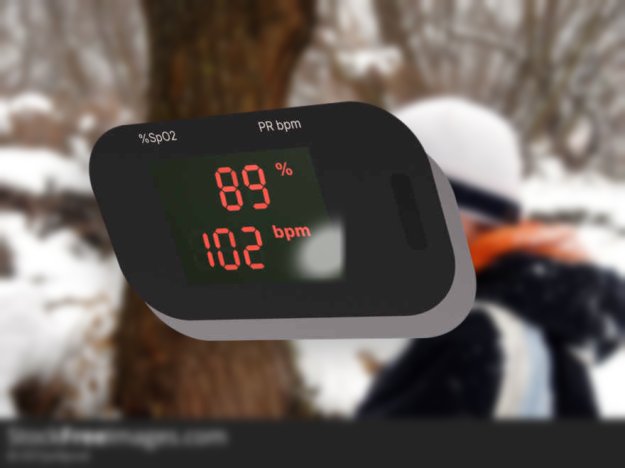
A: 89,%
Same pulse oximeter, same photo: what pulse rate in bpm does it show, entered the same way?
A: 102,bpm
